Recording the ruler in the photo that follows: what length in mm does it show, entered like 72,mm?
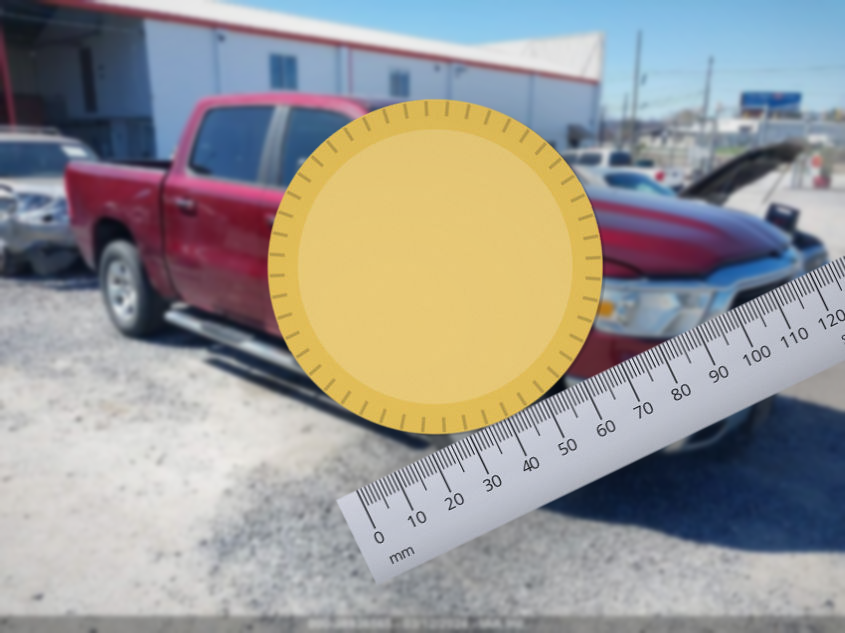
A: 80,mm
